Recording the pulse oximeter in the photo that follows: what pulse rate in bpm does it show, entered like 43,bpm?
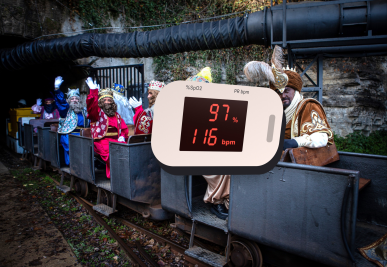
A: 116,bpm
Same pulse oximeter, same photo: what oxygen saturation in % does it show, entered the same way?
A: 97,%
